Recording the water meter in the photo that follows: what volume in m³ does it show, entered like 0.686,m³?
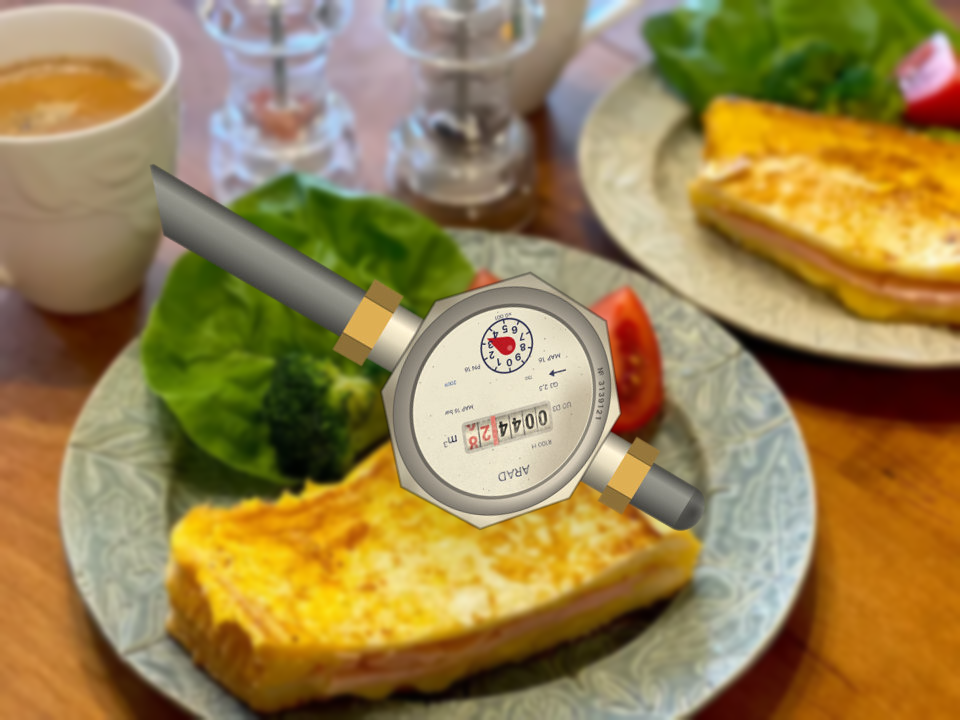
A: 44.283,m³
